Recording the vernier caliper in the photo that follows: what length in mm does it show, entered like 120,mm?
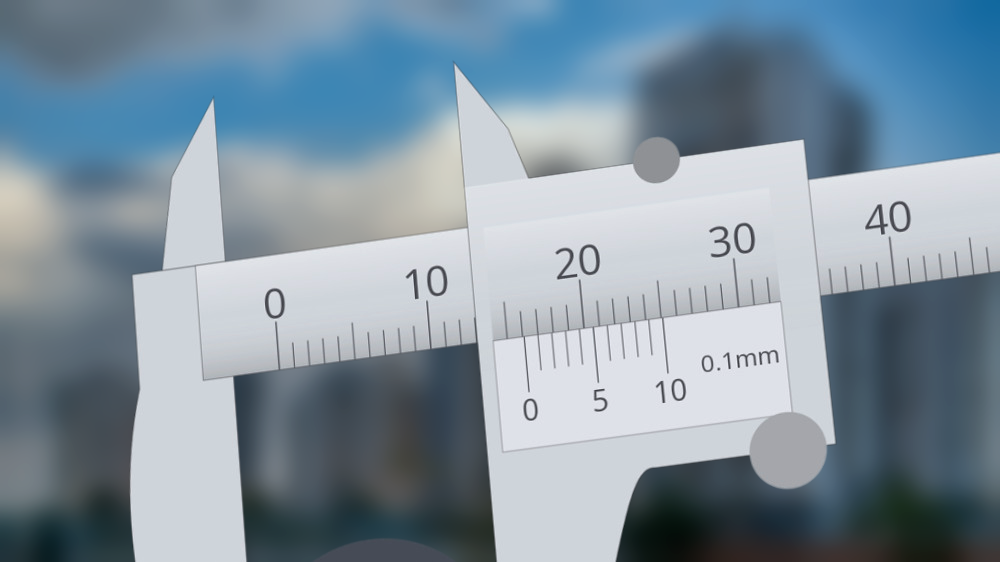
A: 16.1,mm
